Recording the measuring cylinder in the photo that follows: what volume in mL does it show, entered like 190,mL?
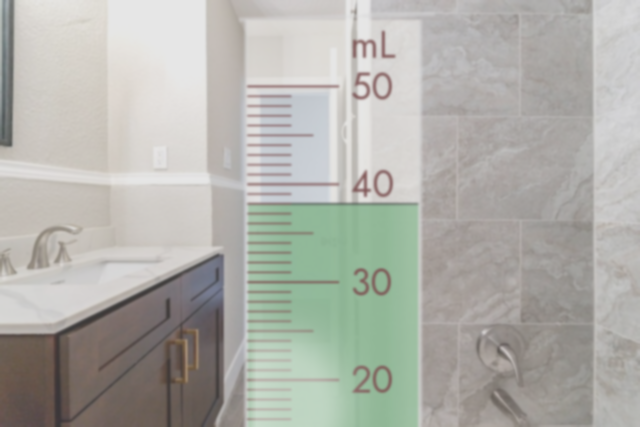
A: 38,mL
